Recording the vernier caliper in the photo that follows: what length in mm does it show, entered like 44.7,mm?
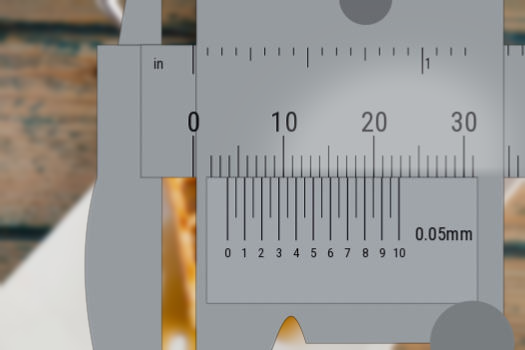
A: 3.8,mm
